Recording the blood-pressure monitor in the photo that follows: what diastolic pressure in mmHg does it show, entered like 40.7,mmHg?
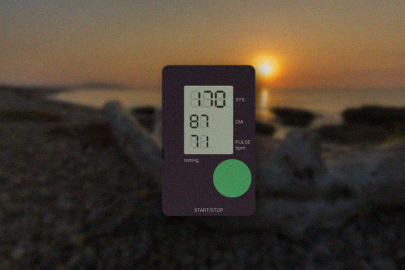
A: 87,mmHg
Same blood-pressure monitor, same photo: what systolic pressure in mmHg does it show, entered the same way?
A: 170,mmHg
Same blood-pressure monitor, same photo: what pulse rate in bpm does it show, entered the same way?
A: 71,bpm
